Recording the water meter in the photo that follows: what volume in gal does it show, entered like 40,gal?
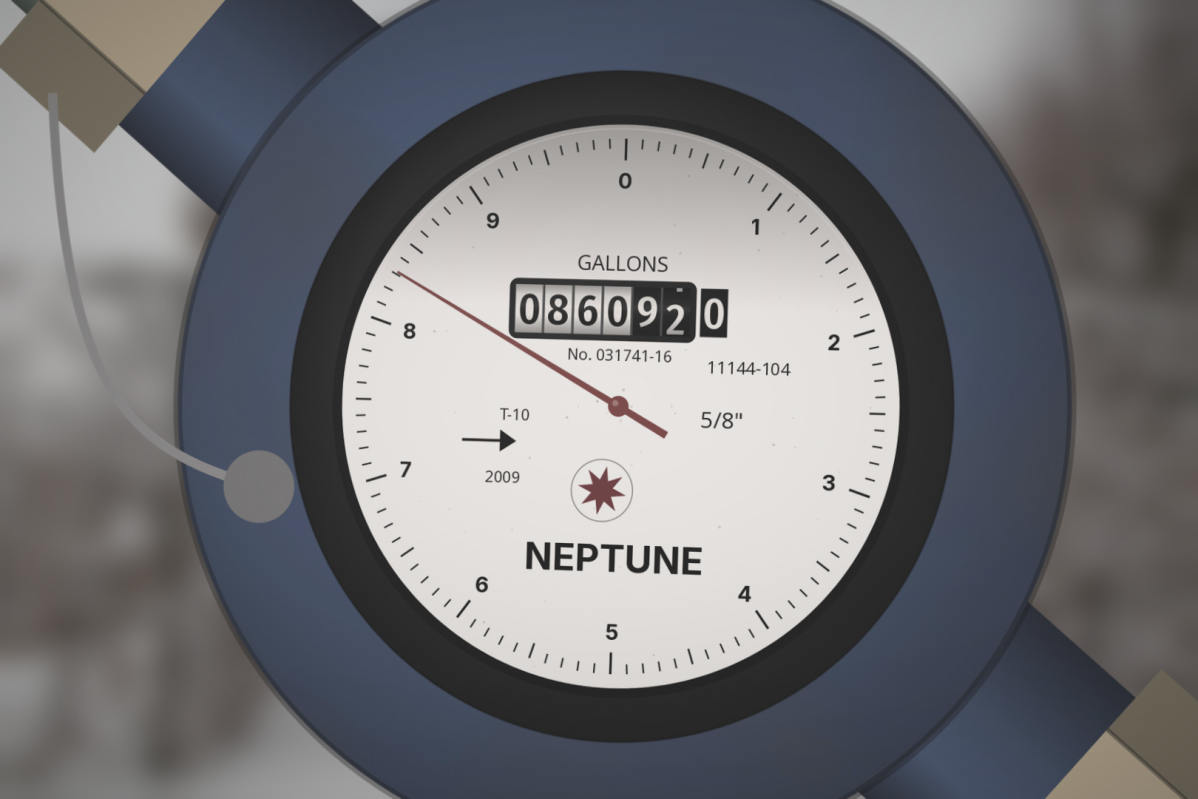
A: 860918.3,gal
